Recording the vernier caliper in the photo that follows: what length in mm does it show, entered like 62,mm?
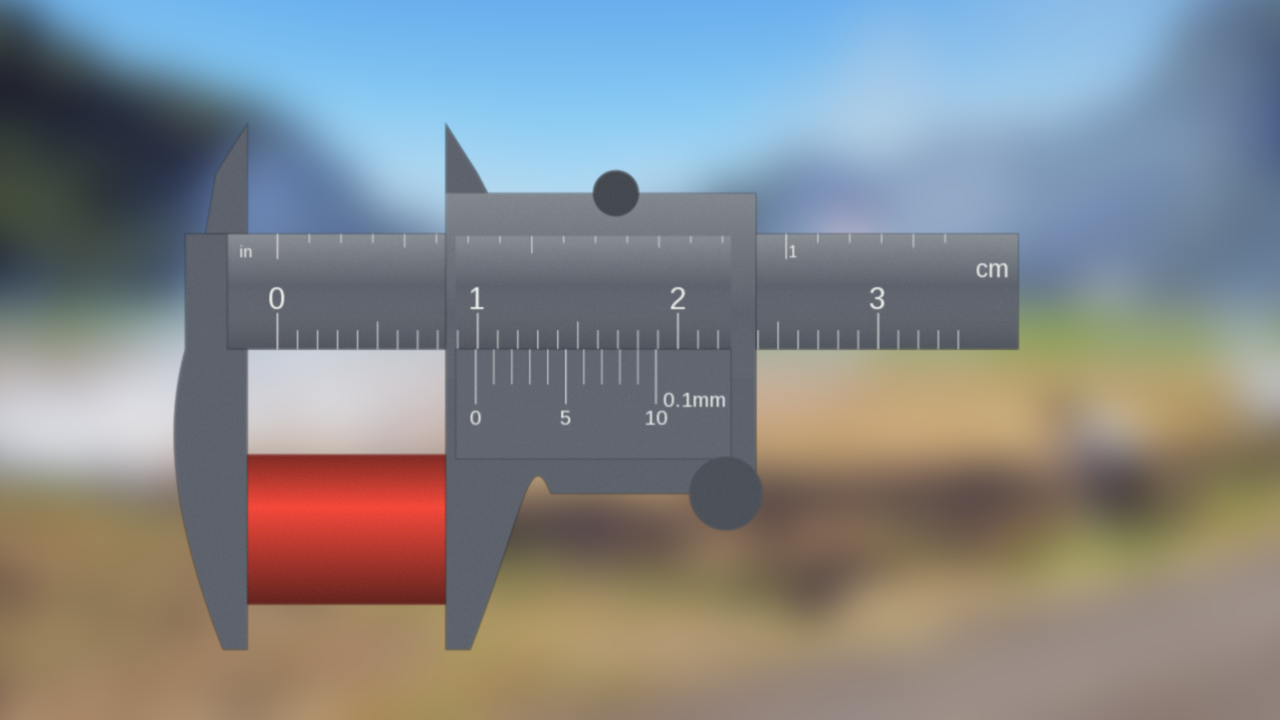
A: 9.9,mm
